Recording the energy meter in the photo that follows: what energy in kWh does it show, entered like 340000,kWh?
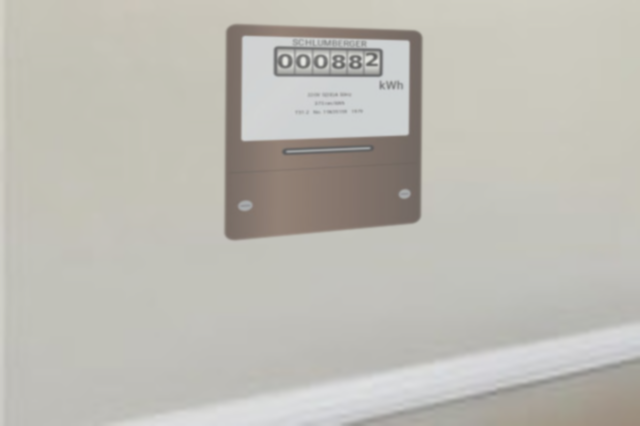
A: 882,kWh
